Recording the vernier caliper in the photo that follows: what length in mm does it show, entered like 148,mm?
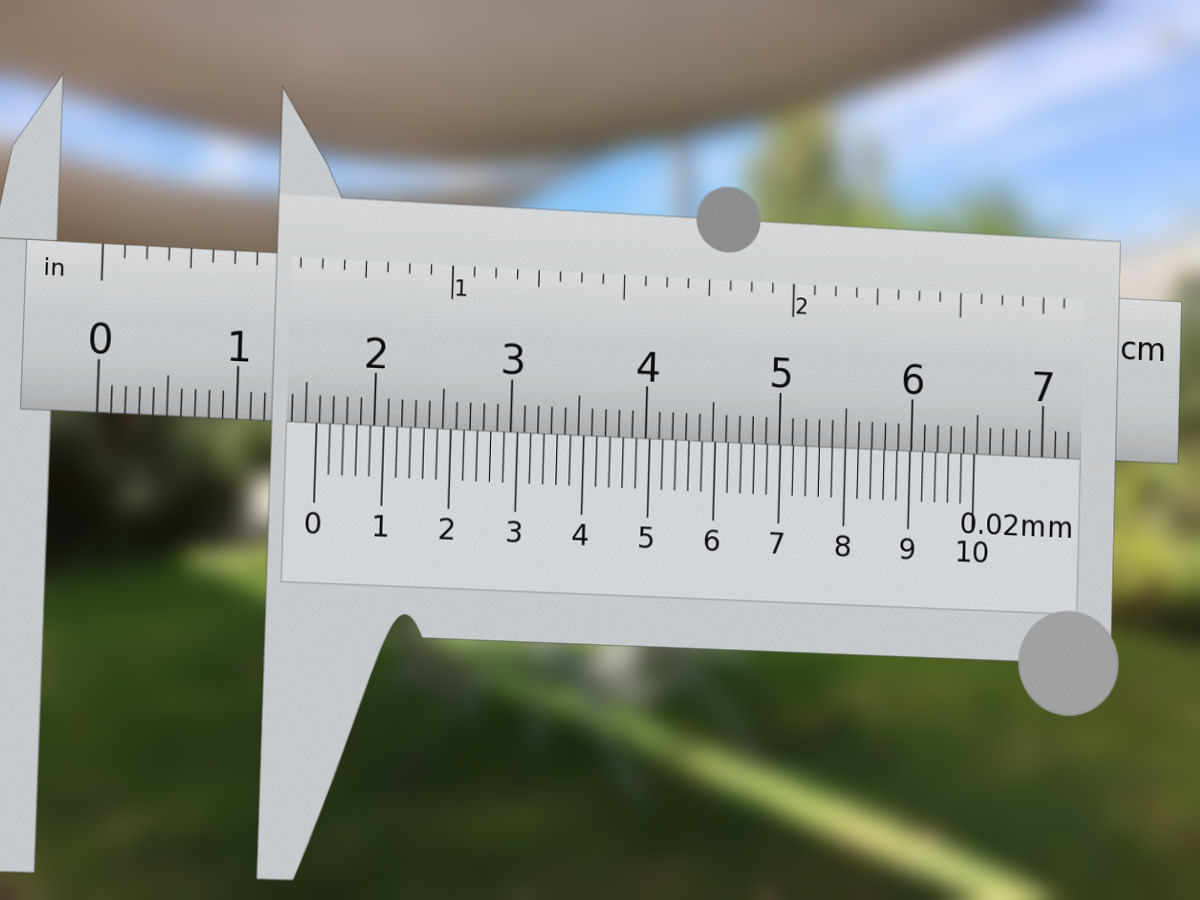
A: 15.8,mm
